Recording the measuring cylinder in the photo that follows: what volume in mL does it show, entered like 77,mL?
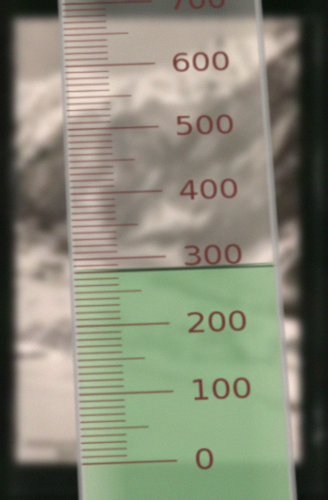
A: 280,mL
